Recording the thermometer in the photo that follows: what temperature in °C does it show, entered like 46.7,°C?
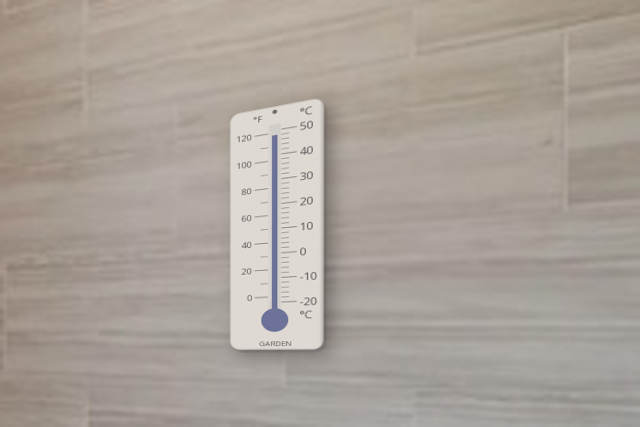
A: 48,°C
